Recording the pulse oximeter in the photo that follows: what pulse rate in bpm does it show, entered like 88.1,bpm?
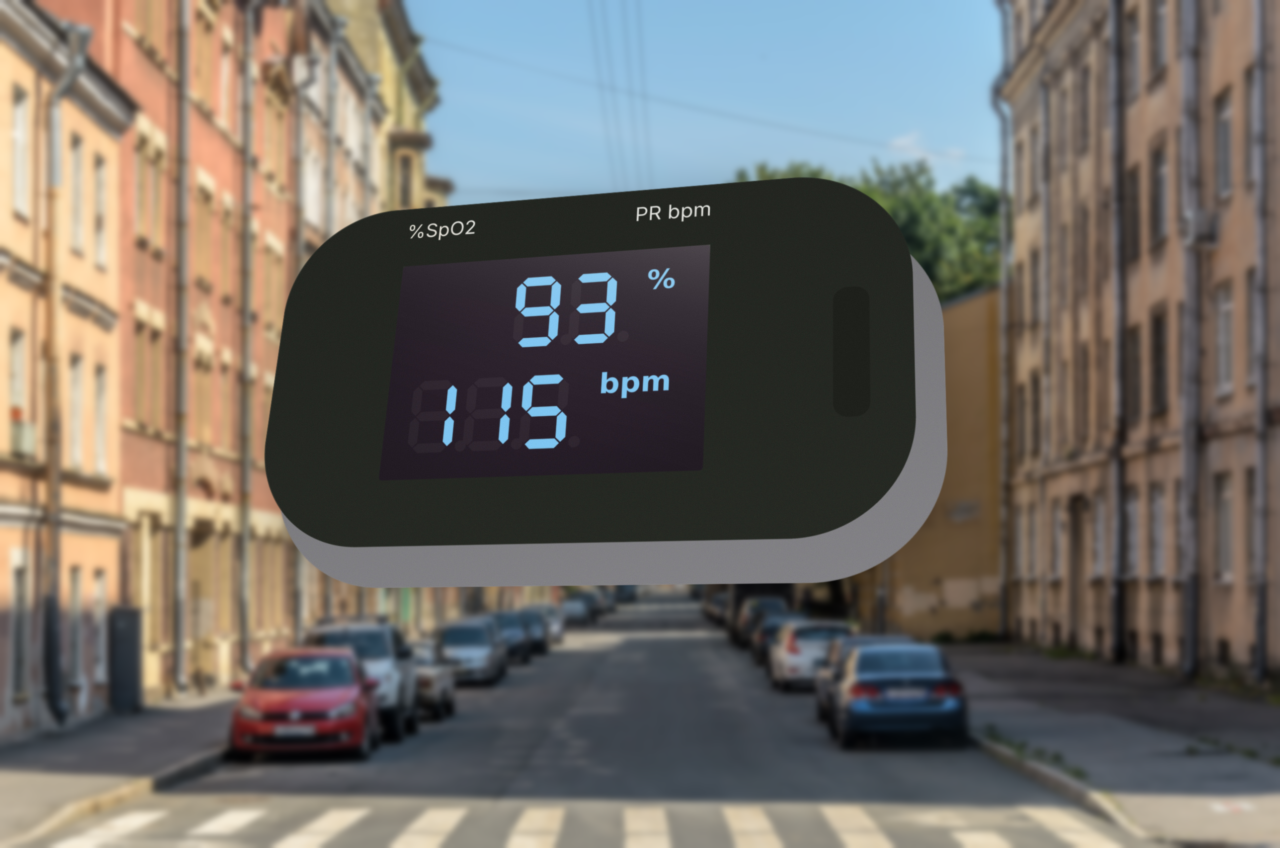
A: 115,bpm
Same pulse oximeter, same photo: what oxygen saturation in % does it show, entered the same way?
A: 93,%
